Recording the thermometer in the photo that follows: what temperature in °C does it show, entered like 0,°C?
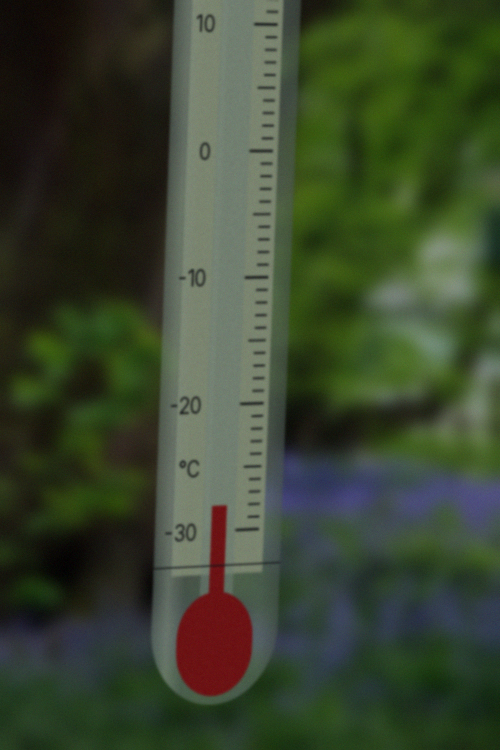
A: -28,°C
